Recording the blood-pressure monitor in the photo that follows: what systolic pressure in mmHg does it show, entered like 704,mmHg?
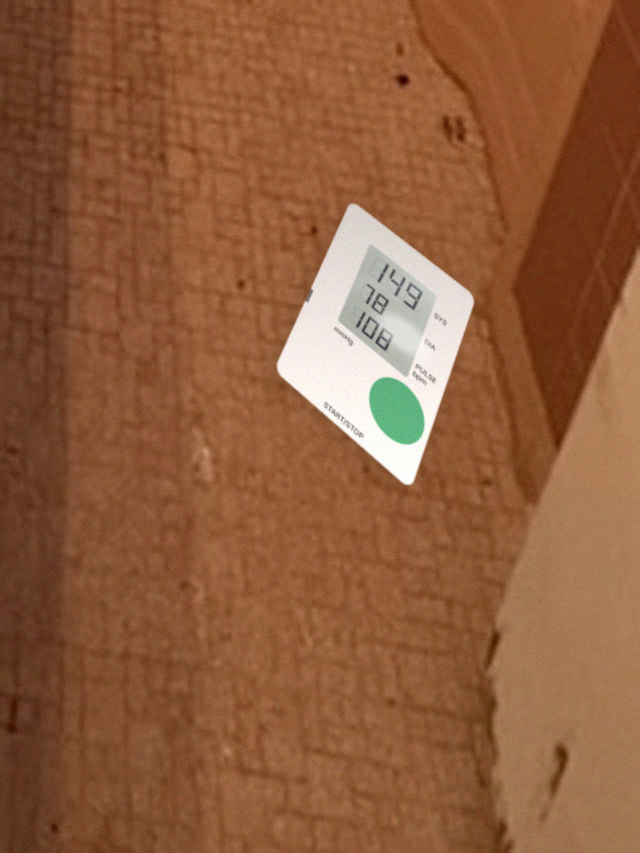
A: 149,mmHg
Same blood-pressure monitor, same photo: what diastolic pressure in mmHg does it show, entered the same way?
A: 78,mmHg
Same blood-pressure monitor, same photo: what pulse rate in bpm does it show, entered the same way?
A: 108,bpm
